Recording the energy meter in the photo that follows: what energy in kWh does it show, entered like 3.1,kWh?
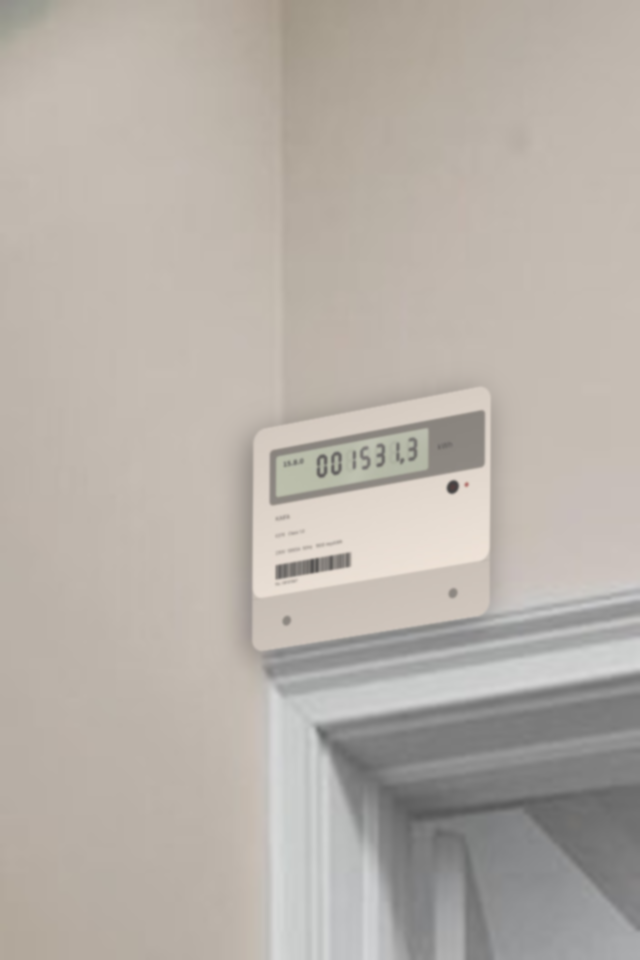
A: 1531.3,kWh
